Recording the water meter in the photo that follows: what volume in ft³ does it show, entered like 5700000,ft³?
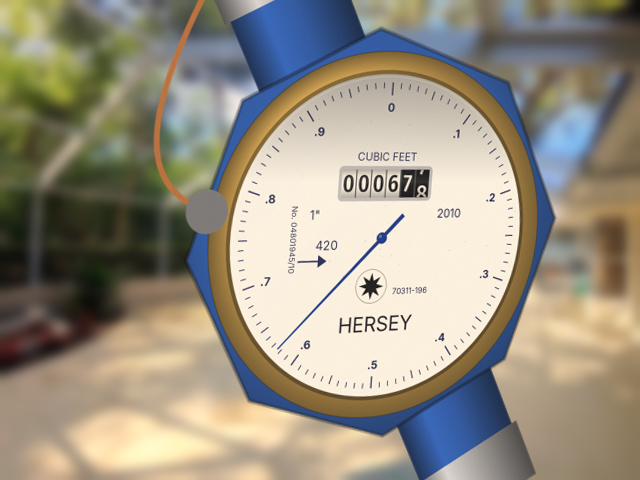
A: 677.62,ft³
